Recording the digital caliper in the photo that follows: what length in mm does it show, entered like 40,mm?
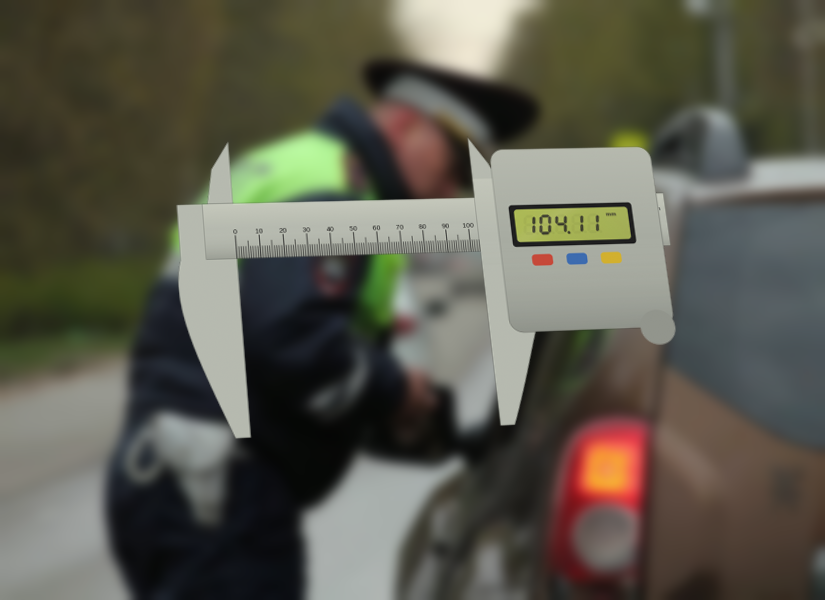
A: 104.11,mm
